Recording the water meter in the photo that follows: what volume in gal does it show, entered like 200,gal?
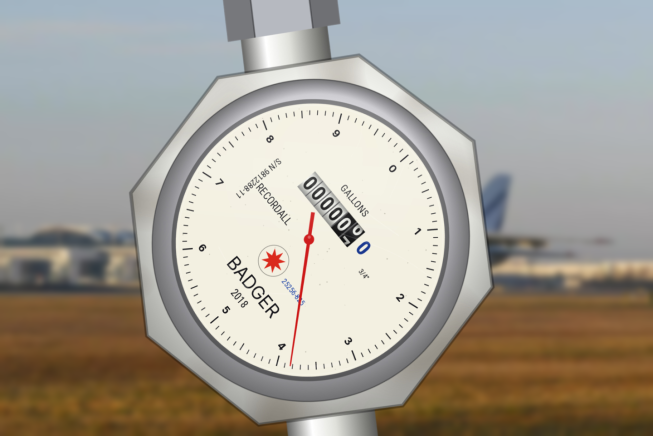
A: 63.8,gal
